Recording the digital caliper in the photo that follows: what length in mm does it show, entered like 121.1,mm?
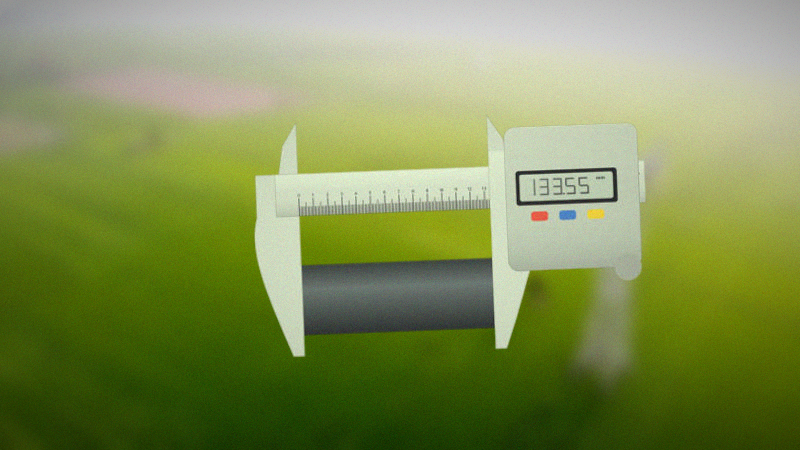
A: 133.55,mm
